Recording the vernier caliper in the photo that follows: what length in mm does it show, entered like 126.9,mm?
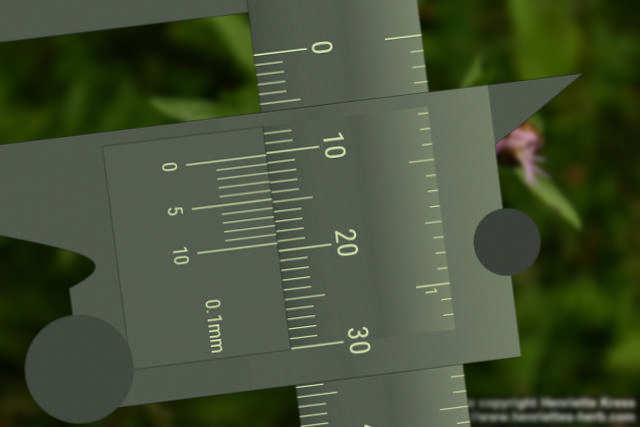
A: 10.2,mm
